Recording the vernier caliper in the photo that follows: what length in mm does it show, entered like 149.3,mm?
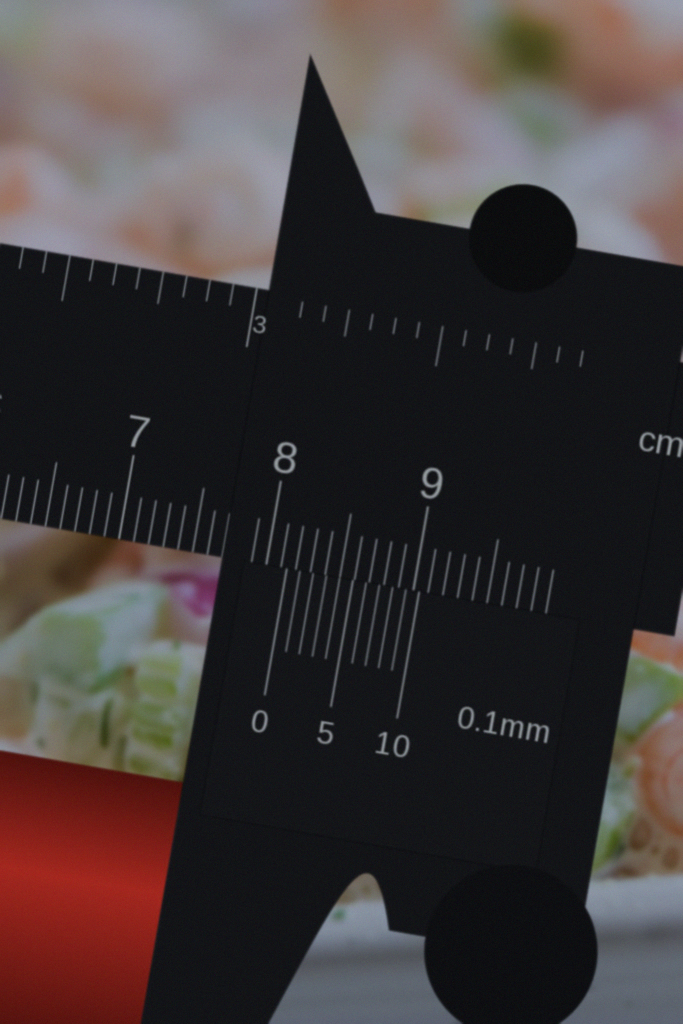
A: 81.4,mm
